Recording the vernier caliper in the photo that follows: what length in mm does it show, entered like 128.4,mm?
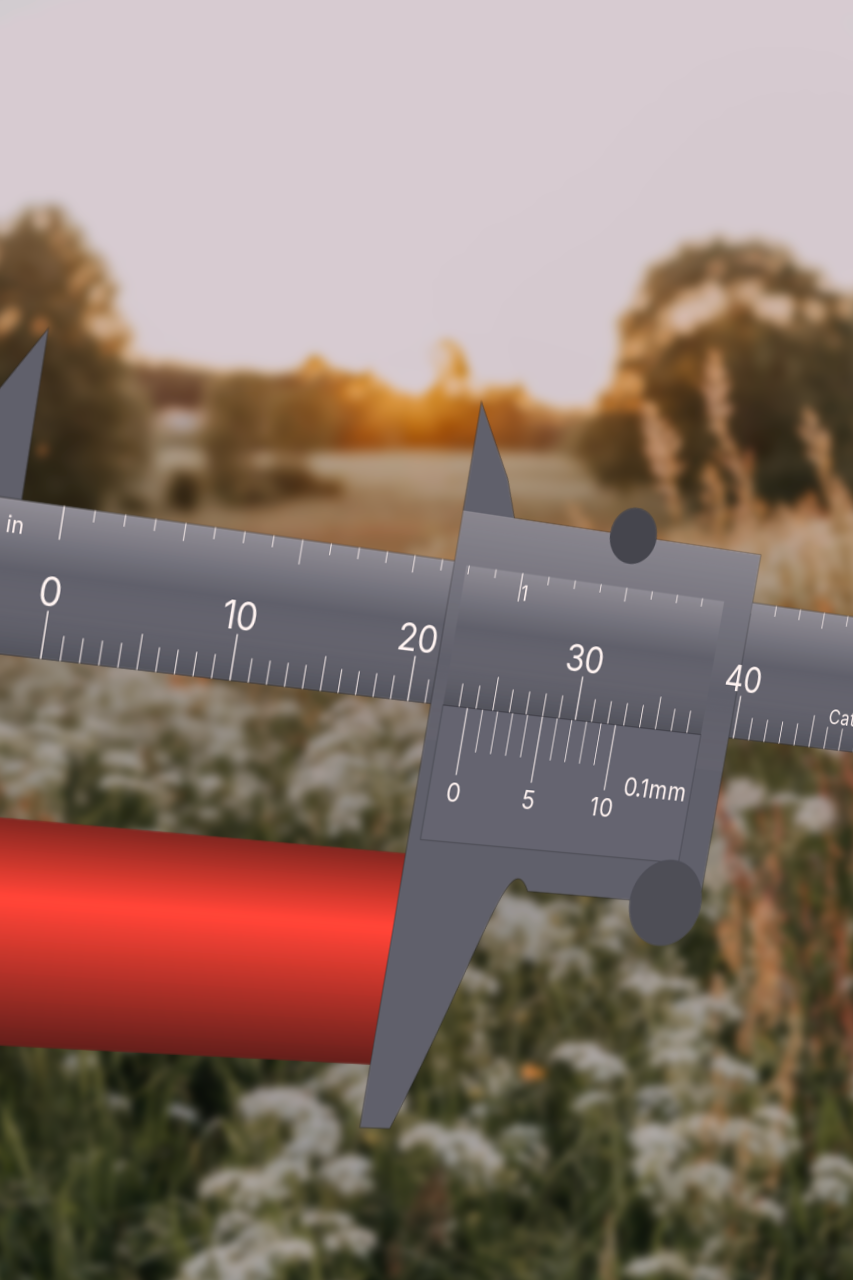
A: 23.5,mm
